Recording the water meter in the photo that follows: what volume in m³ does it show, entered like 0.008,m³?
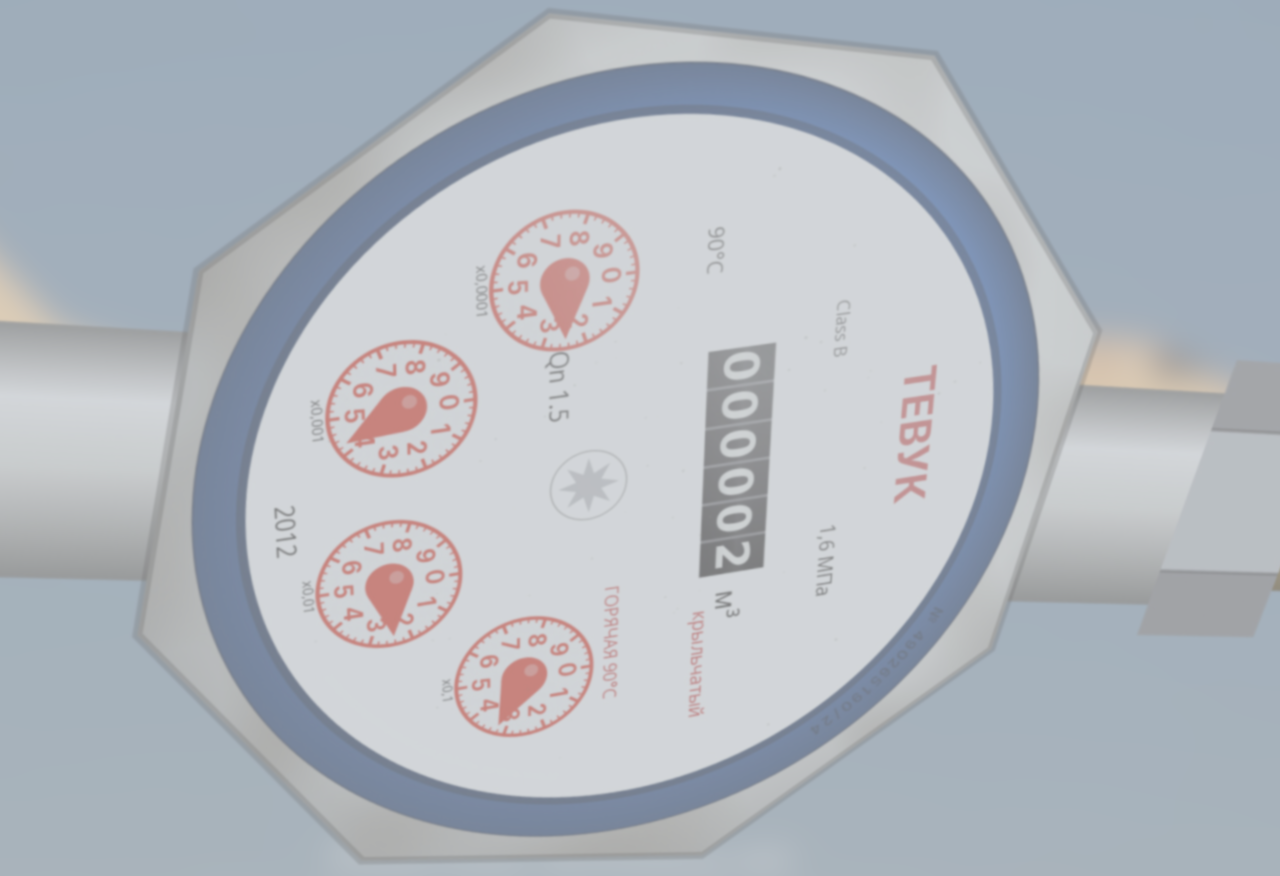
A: 2.3242,m³
